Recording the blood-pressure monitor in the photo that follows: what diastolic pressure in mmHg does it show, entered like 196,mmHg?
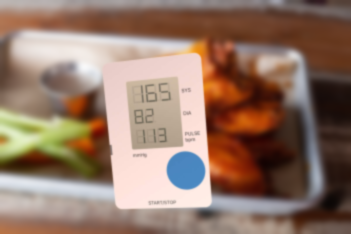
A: 82,mmHg
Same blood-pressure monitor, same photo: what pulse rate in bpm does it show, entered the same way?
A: 113,bpm
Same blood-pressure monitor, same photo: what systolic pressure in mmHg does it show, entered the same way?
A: 165,mmHg
